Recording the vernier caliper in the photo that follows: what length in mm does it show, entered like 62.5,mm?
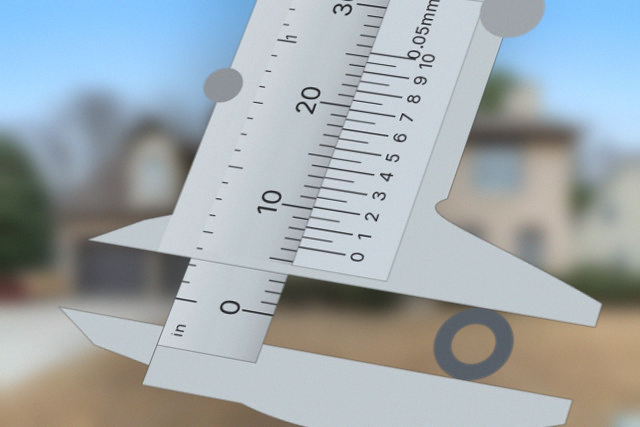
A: 6.4,mm
